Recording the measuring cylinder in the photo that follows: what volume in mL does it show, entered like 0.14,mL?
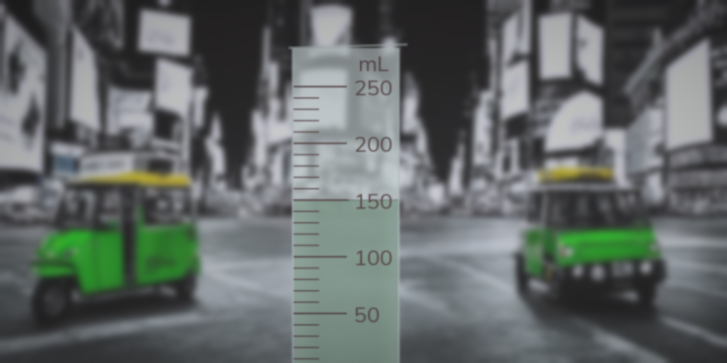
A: 150,mL
